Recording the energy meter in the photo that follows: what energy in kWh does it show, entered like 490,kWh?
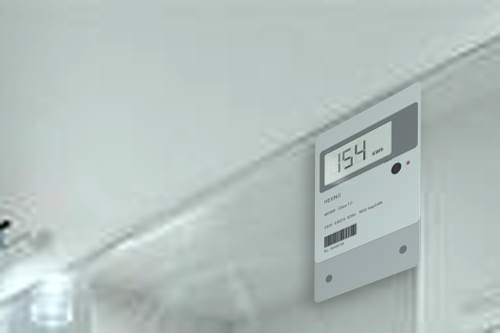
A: 154,kWh
